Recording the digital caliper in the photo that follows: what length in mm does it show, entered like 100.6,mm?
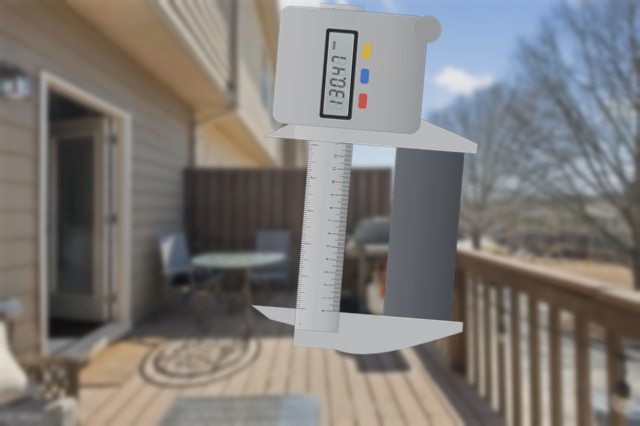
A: 130.47,mm
